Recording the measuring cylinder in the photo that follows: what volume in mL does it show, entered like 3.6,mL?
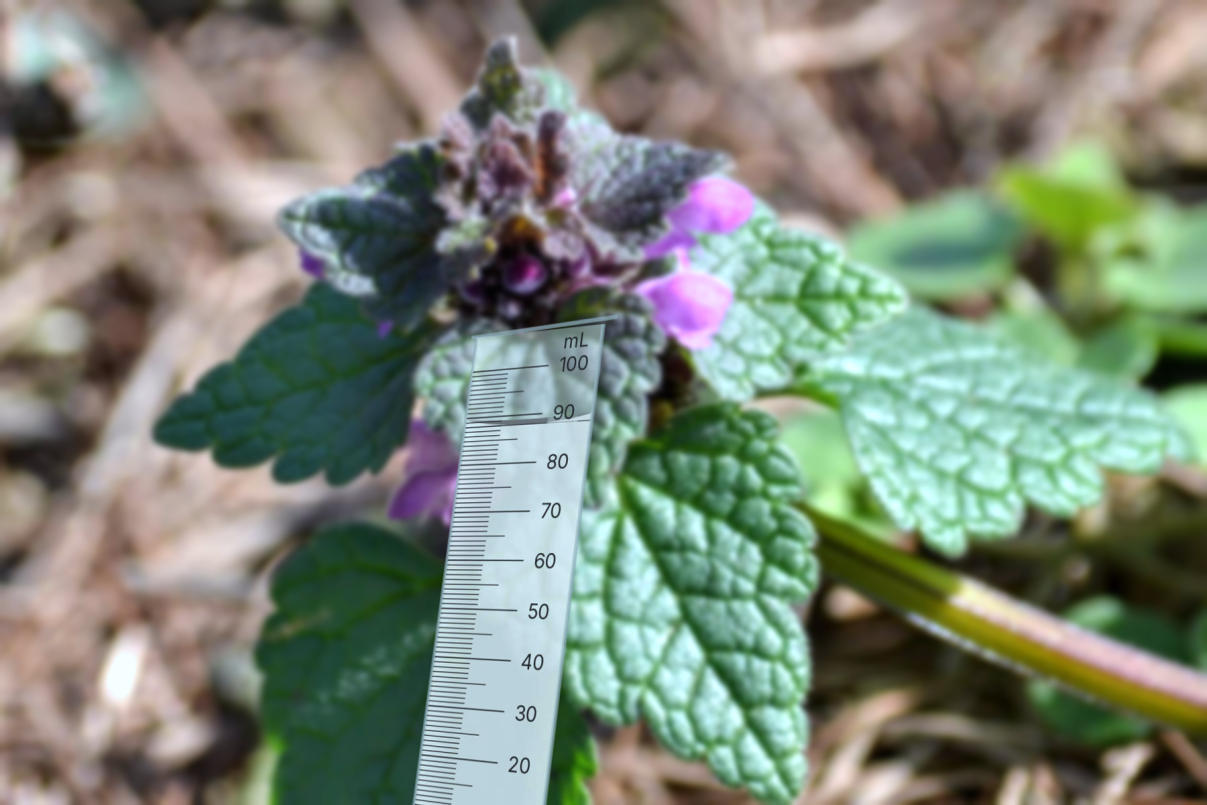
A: 88,mL
